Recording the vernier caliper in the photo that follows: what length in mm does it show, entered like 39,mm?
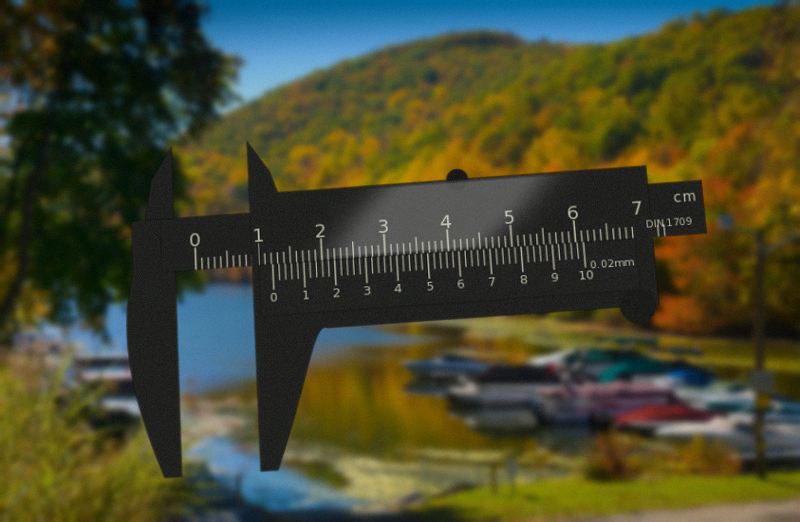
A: 12.2,mm
